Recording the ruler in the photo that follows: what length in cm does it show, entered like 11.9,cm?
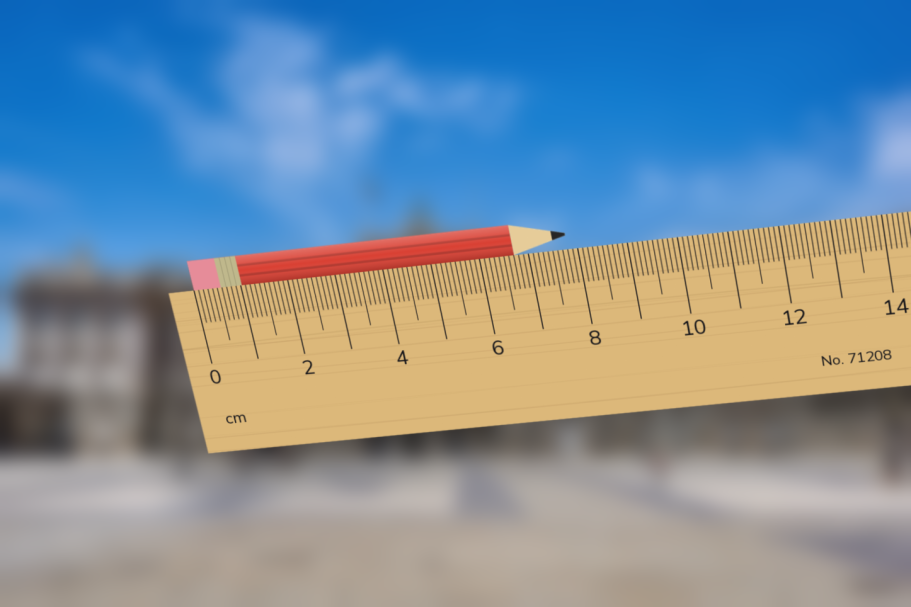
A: 7.8,cm
